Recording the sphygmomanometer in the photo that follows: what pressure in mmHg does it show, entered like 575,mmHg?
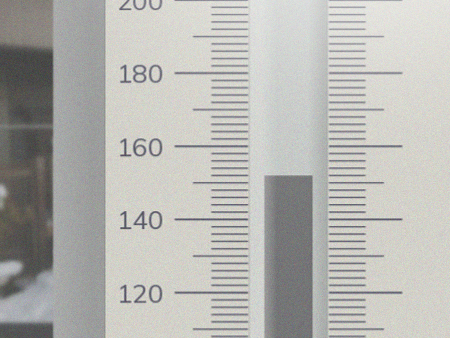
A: 152,mmHg
